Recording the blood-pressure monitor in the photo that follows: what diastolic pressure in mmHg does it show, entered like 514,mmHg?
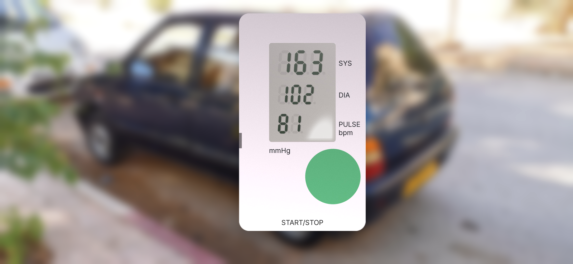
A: 102,mmHg
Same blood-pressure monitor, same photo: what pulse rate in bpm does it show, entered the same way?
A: 81,bpm
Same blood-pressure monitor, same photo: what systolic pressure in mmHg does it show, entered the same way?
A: 163,mmHg
